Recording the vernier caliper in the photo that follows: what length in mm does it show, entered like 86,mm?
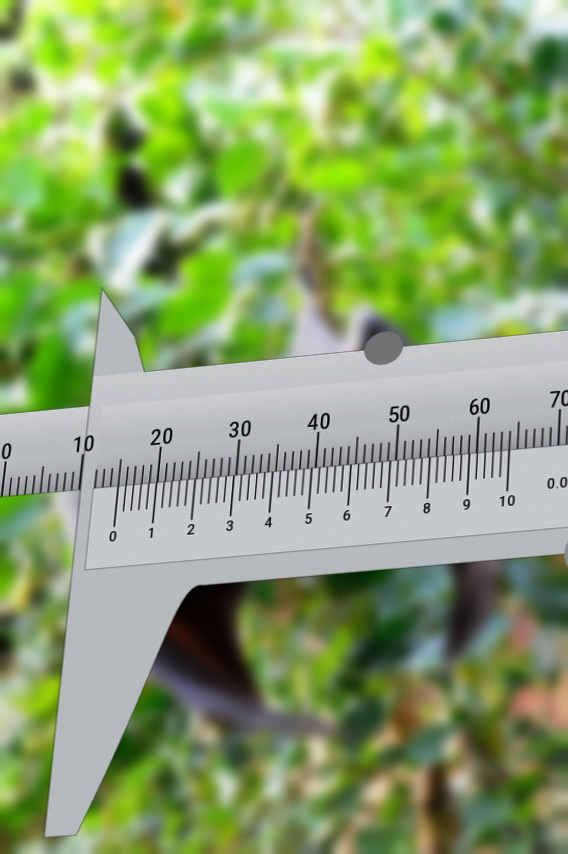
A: 15.0,mm
